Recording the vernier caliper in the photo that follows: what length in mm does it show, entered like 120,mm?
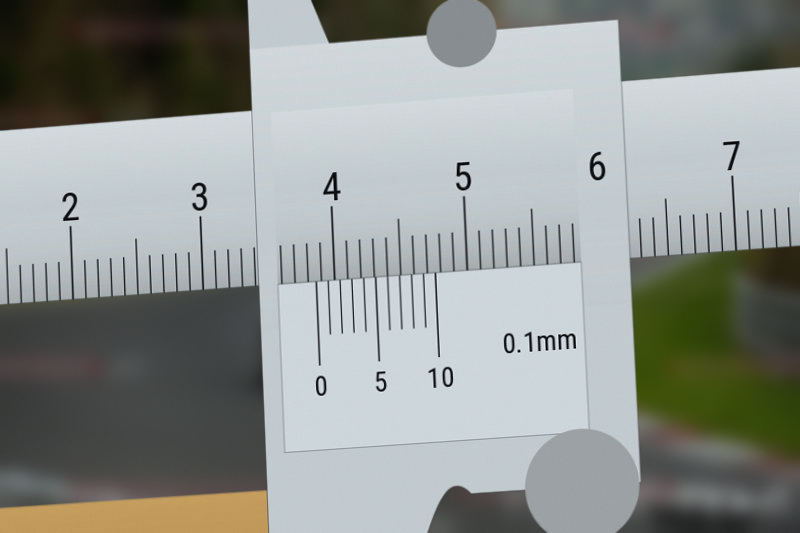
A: 38.6,mm
